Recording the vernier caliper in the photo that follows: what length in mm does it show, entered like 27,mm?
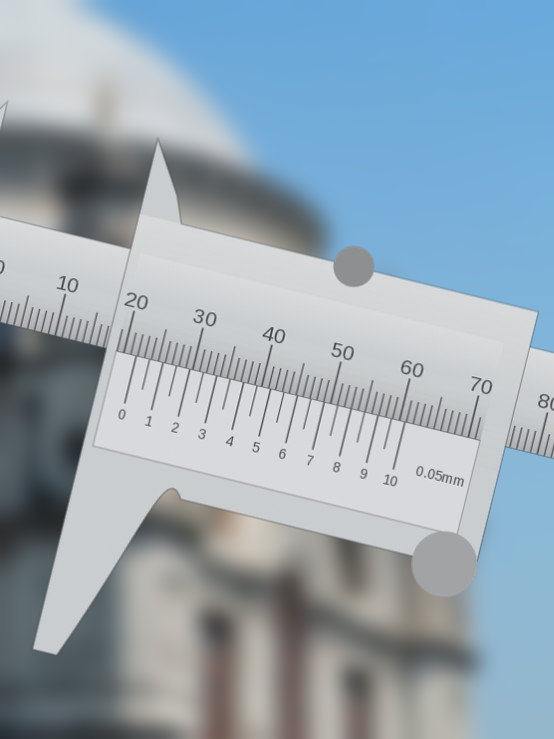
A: 21.8,mm
